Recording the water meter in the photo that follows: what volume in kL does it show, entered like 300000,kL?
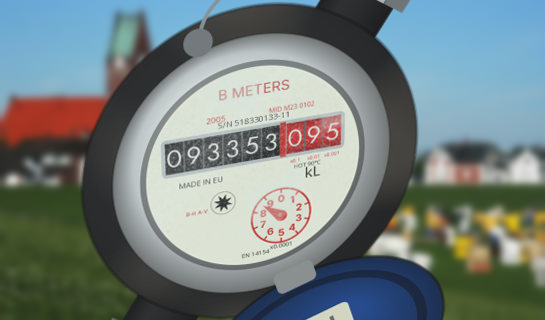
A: 93353.0958,kL
